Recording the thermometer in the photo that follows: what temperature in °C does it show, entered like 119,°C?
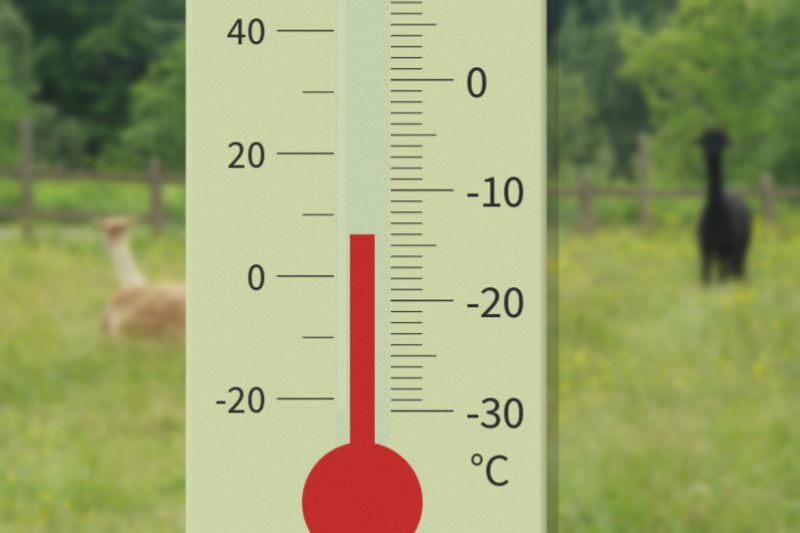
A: -14,°C
